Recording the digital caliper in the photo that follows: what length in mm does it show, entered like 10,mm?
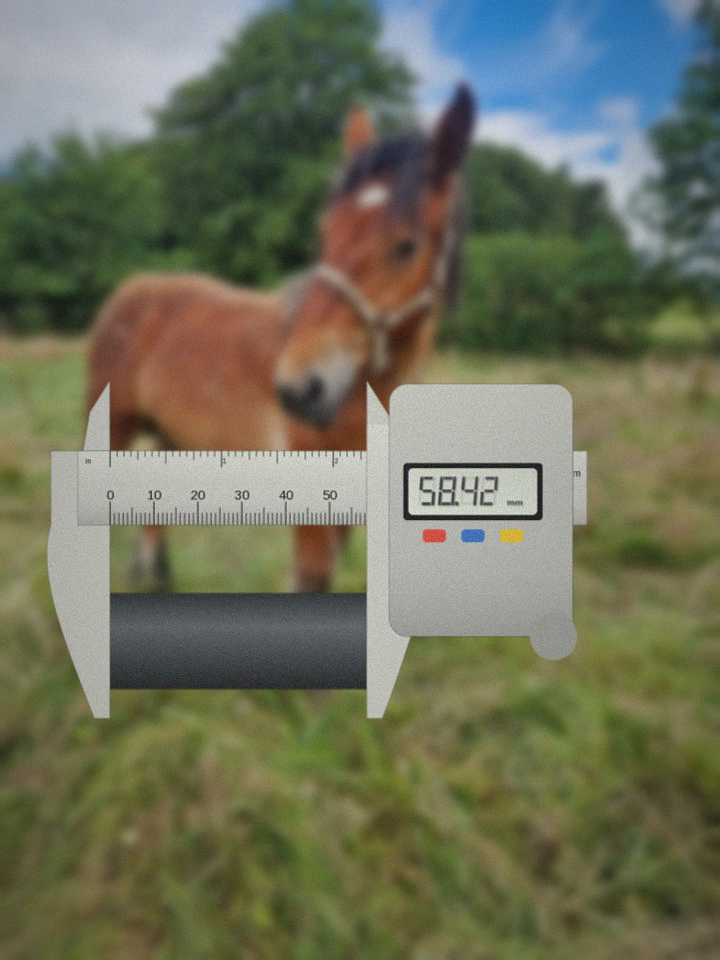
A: 58.42,mm
